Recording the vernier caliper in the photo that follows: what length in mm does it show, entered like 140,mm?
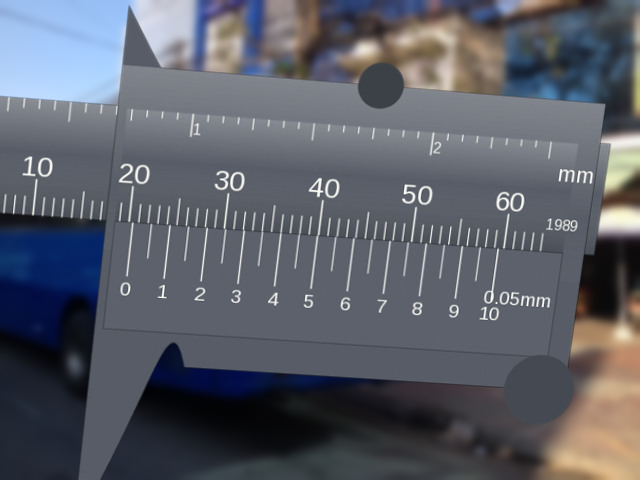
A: 20.4,mm
